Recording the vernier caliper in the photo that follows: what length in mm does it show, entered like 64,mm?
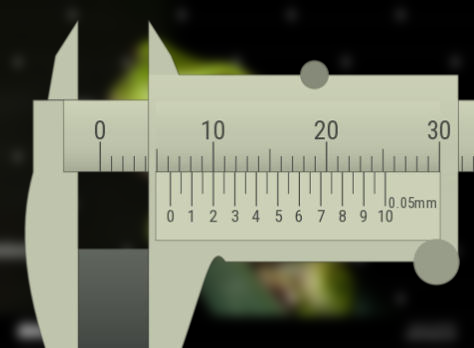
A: 6.2,mm
